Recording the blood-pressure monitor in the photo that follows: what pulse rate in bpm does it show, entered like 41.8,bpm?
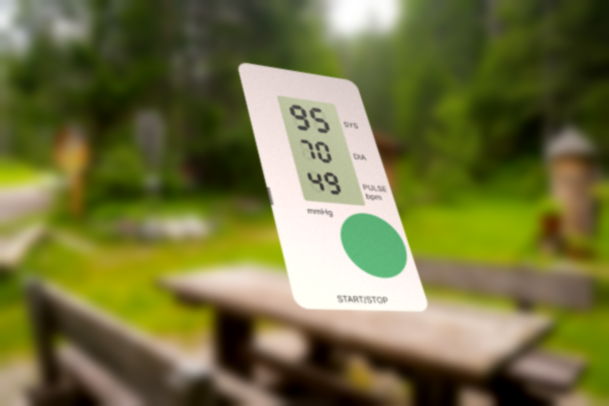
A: 49,bpm
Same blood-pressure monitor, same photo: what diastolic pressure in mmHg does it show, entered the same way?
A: 70,mmHg
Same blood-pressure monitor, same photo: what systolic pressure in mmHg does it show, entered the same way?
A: 95,mmHg
